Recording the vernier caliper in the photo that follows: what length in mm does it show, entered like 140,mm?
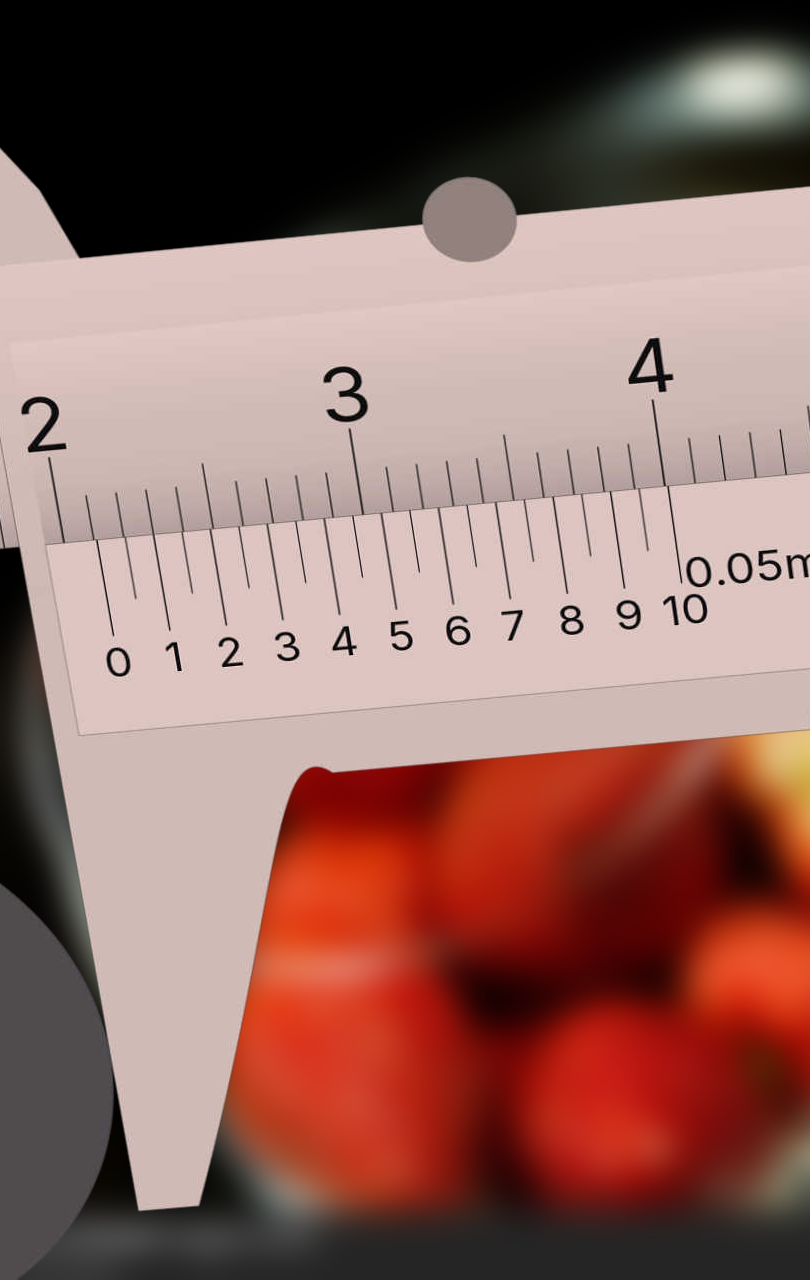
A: 21.10,mm
